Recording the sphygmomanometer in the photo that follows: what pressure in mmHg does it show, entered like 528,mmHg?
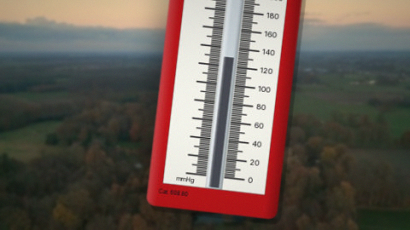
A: 130,mmHg
